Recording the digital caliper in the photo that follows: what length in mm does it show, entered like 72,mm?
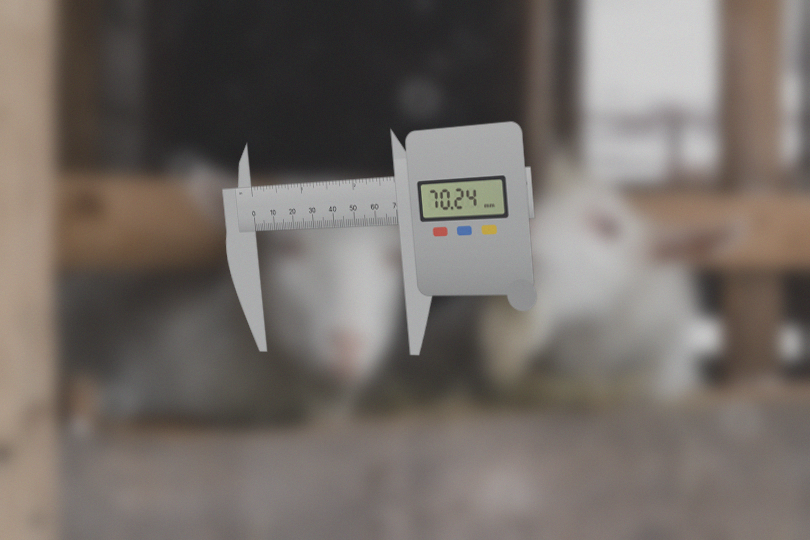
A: 70.24,mm
